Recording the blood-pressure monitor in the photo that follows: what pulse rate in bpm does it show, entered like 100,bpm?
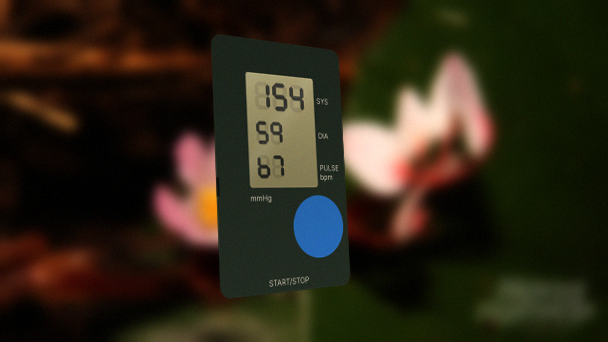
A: 67,bpm
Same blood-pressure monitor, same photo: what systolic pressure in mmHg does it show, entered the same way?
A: 154,mmHg
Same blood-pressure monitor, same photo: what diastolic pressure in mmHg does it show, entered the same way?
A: 59,mmHg
